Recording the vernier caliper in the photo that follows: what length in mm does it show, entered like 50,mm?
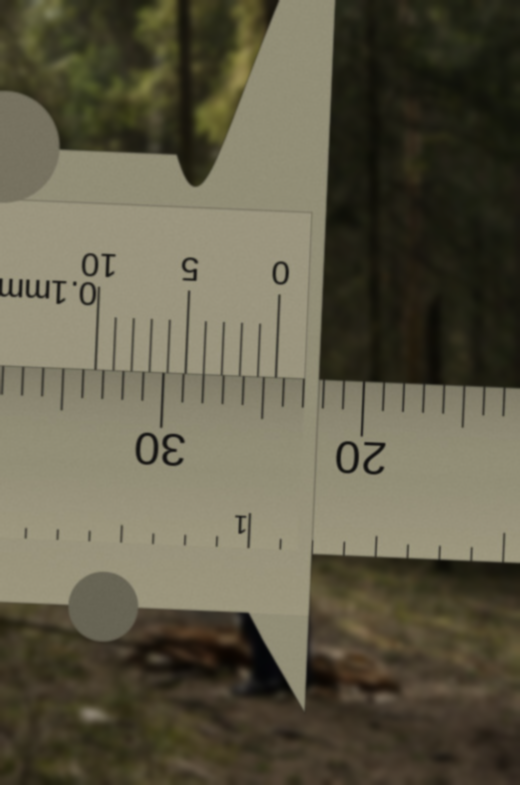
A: 24.4,mm
